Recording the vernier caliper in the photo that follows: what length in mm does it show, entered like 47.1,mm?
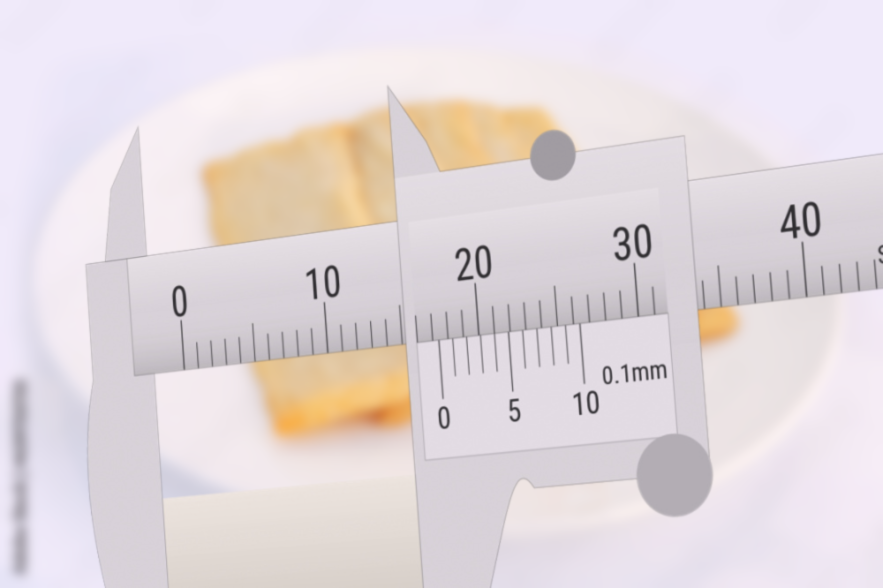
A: 17.4,mm
